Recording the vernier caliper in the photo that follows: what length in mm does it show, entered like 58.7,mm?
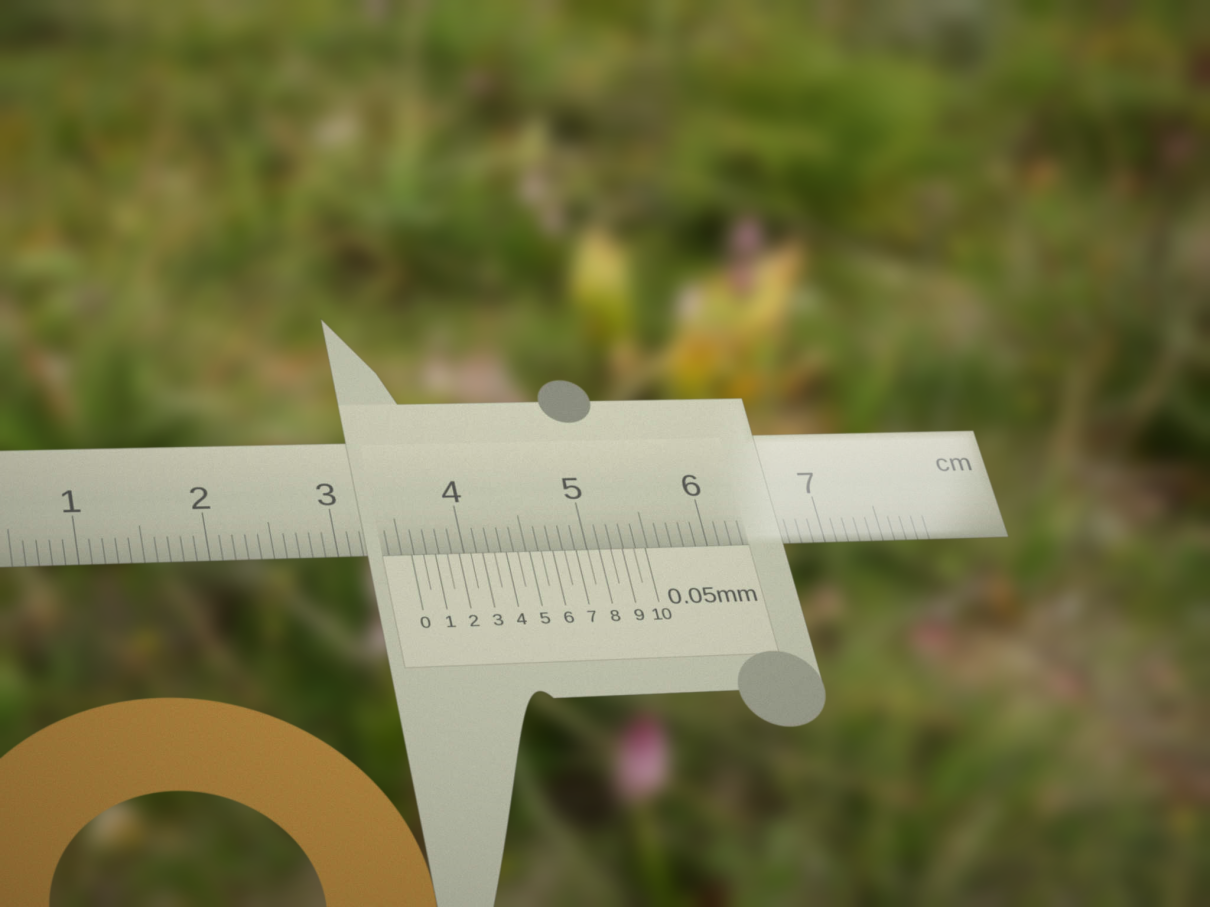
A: 35.8,mm
